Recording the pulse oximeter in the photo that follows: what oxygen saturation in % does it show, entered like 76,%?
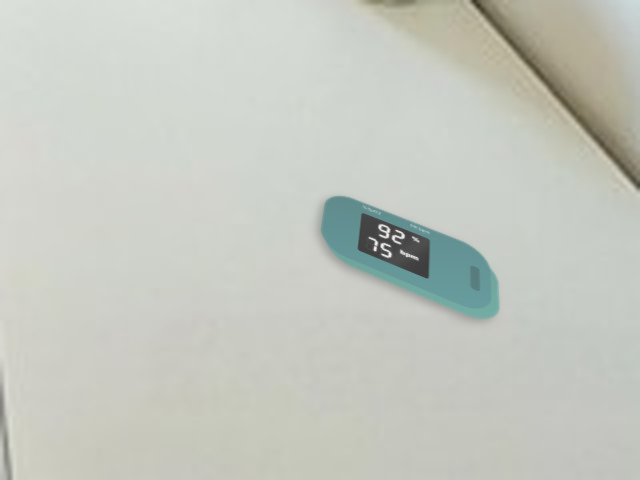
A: 92,%
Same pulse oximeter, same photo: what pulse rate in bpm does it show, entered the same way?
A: 75,bpm
